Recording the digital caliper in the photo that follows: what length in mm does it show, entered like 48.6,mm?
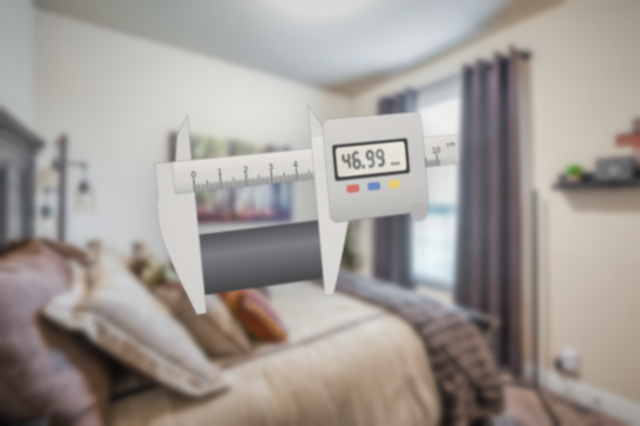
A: 46.99,mm
